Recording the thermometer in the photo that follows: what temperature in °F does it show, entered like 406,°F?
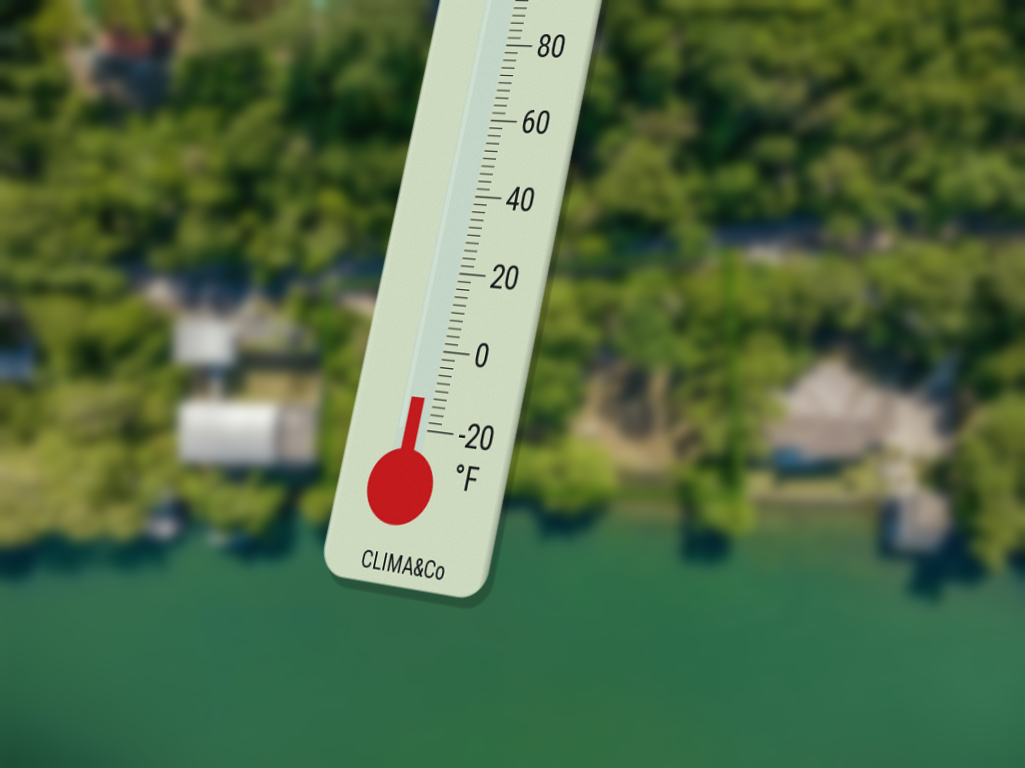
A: -12,°F
